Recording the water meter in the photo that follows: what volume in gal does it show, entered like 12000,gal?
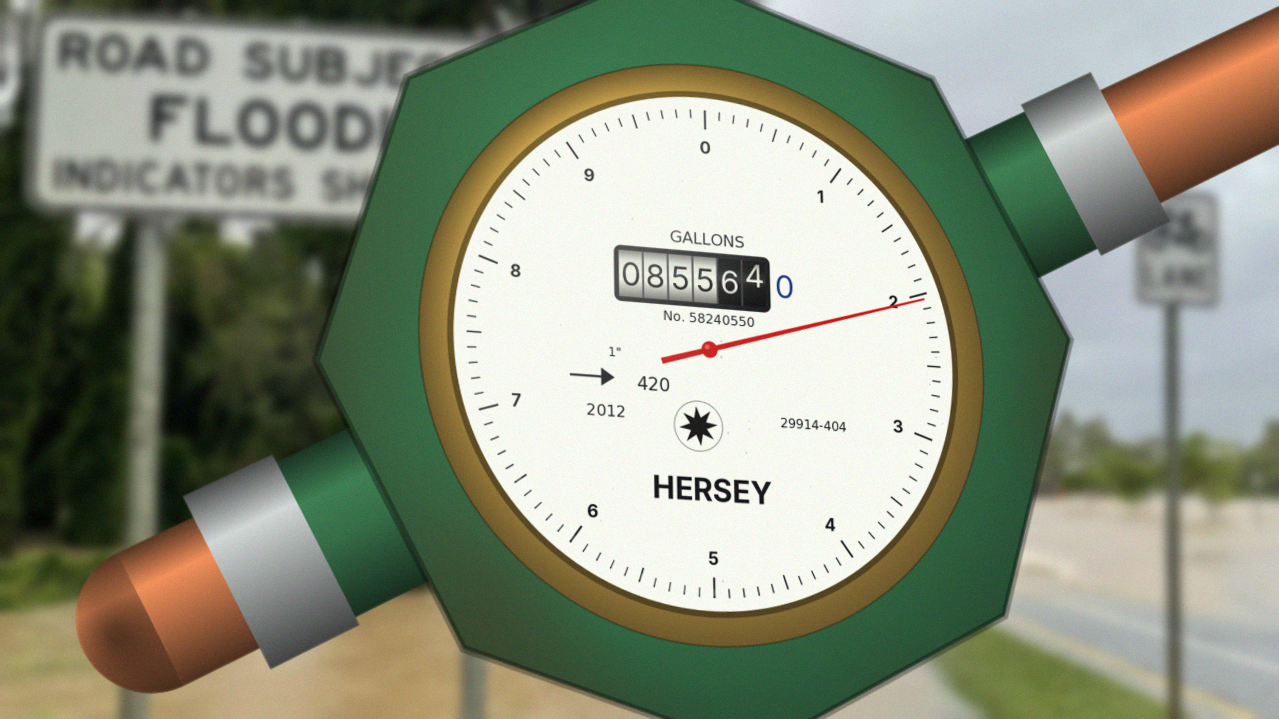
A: 855642.0,gal
